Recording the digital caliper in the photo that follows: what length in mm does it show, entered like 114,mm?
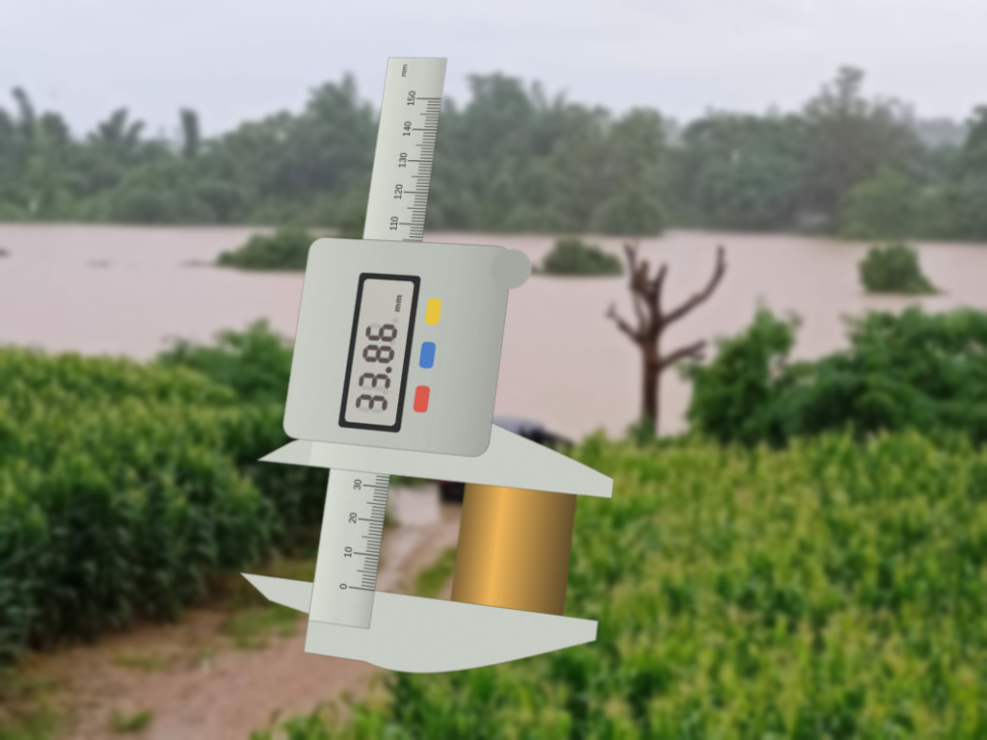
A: 33.86,mm
